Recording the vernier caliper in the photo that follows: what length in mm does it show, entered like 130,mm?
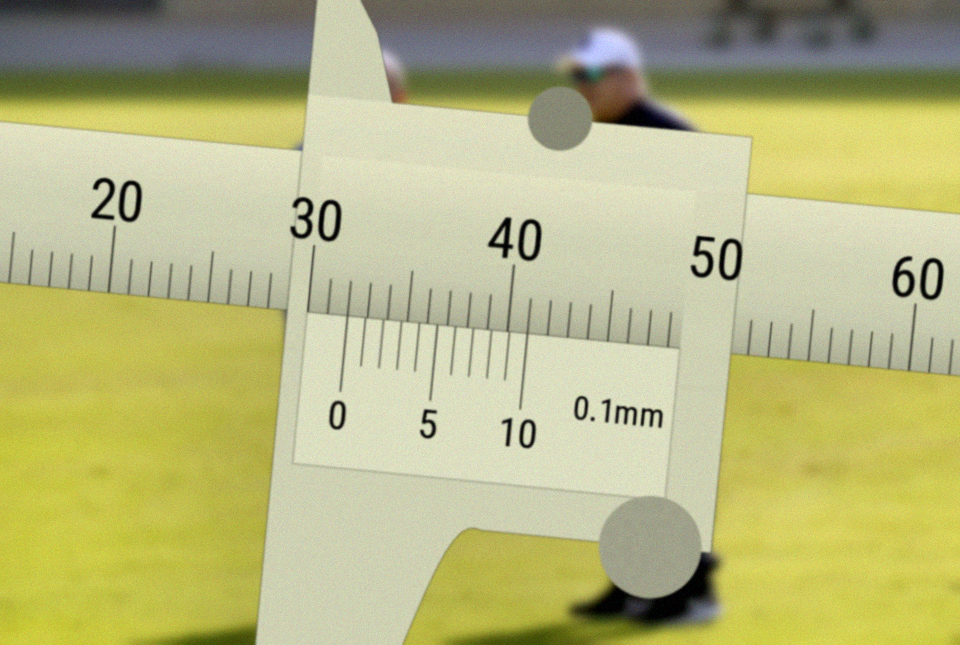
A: 32.0,mm
